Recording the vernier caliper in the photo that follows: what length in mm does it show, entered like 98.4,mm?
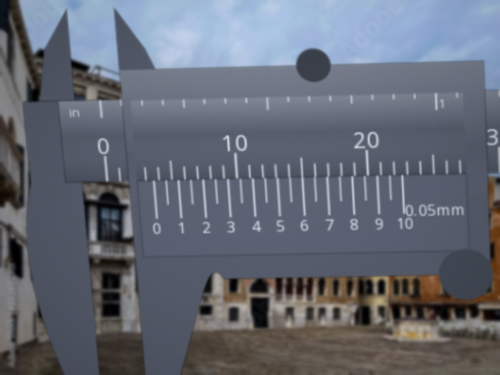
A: 3.6,mm
